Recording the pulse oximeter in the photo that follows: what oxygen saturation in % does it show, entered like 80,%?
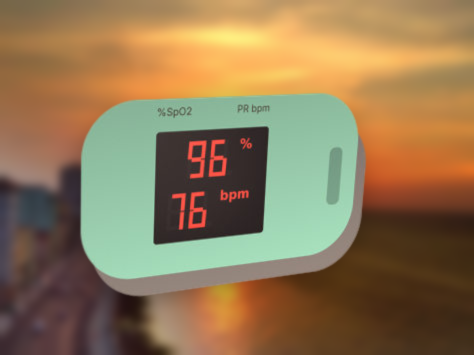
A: 96,%
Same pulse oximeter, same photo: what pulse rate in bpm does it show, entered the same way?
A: 76,bpm
